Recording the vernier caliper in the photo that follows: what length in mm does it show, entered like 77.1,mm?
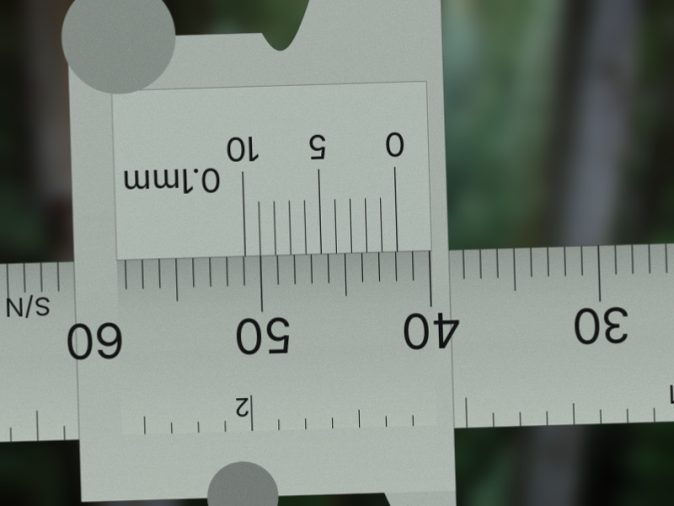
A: 41.9,mm
